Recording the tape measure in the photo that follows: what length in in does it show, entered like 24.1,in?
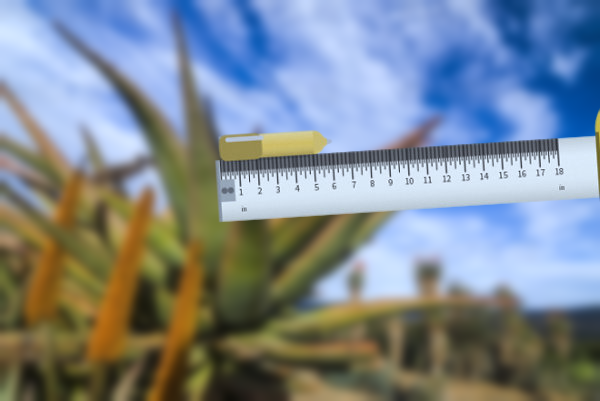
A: 6,in
